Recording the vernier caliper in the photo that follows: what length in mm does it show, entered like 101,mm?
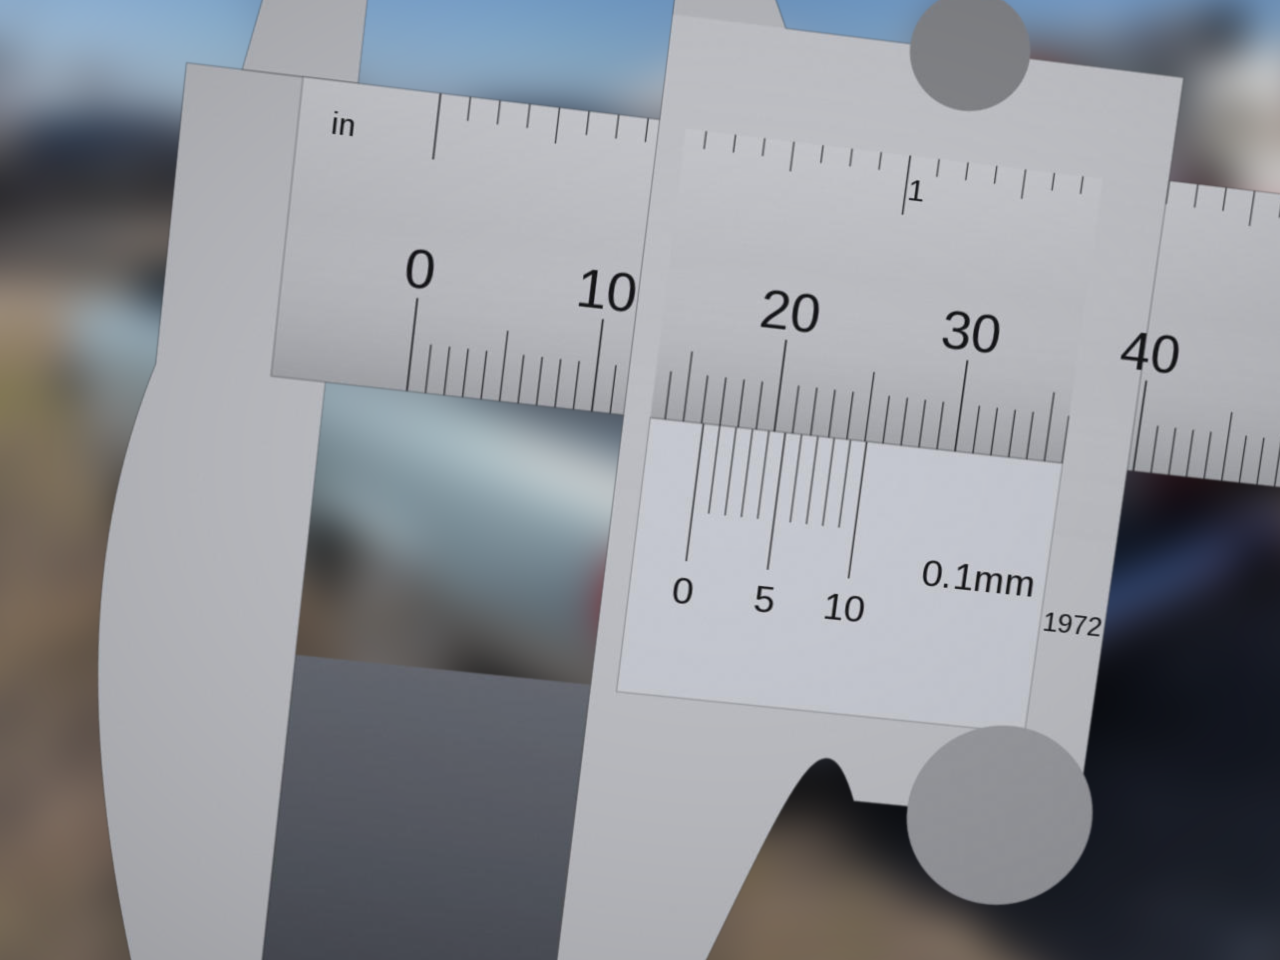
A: 16.1,mm
